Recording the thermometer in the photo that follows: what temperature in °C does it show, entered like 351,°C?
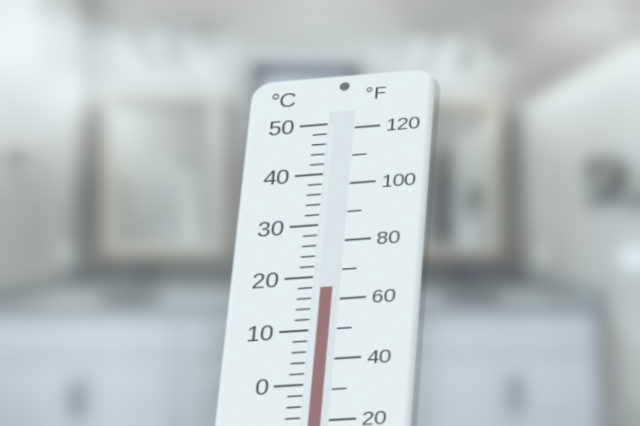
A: 18,°C
